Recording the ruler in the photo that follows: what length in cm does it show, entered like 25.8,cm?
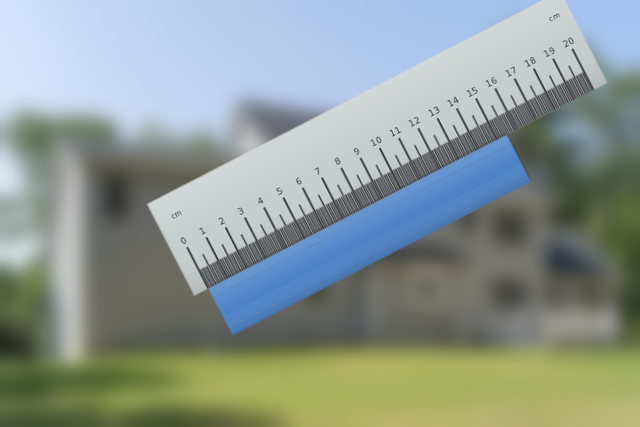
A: 15.5,cm
